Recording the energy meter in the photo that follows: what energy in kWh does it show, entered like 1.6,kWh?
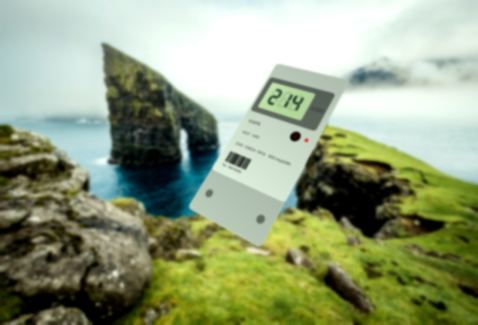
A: 214,kWh
